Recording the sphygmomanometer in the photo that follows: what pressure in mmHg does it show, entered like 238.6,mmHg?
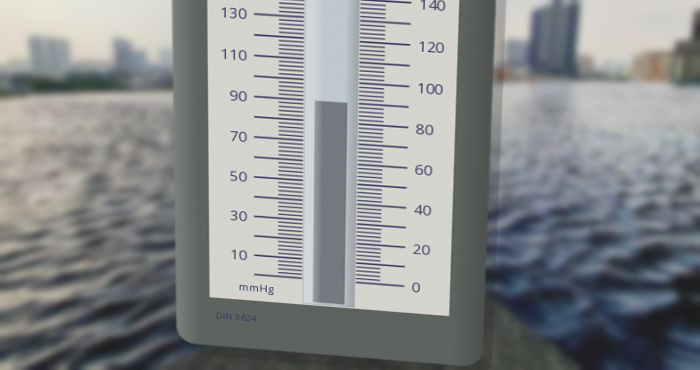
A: 90,mmHg
